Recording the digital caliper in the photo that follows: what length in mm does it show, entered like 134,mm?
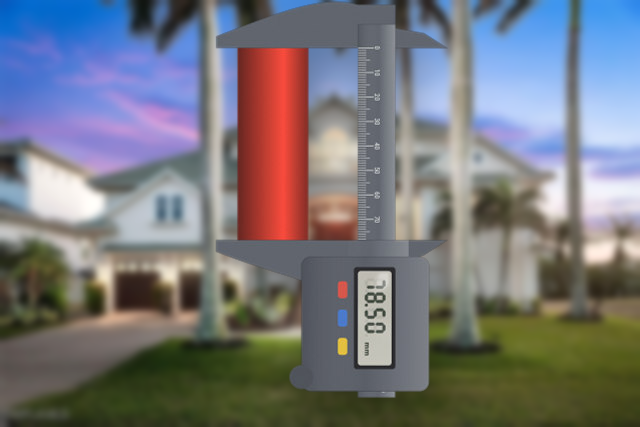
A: 78.50,mm
